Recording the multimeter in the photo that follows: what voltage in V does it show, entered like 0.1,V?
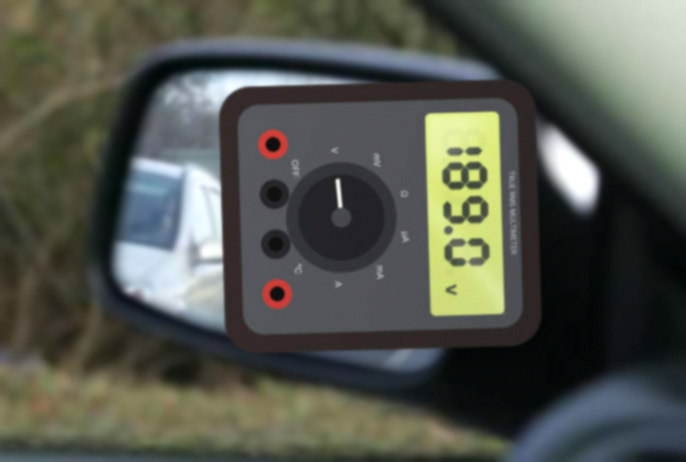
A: 189.0,V
